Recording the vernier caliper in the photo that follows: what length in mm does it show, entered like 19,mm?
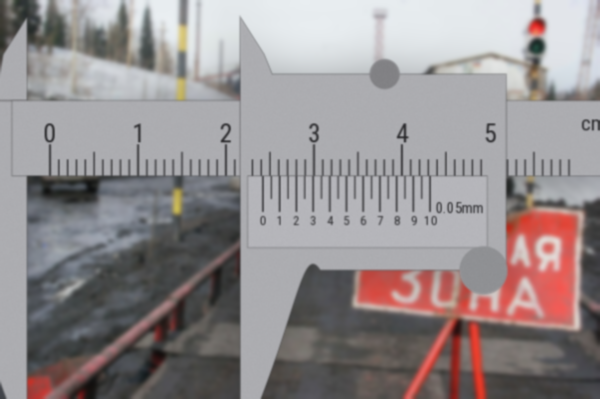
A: 24.2,mm
